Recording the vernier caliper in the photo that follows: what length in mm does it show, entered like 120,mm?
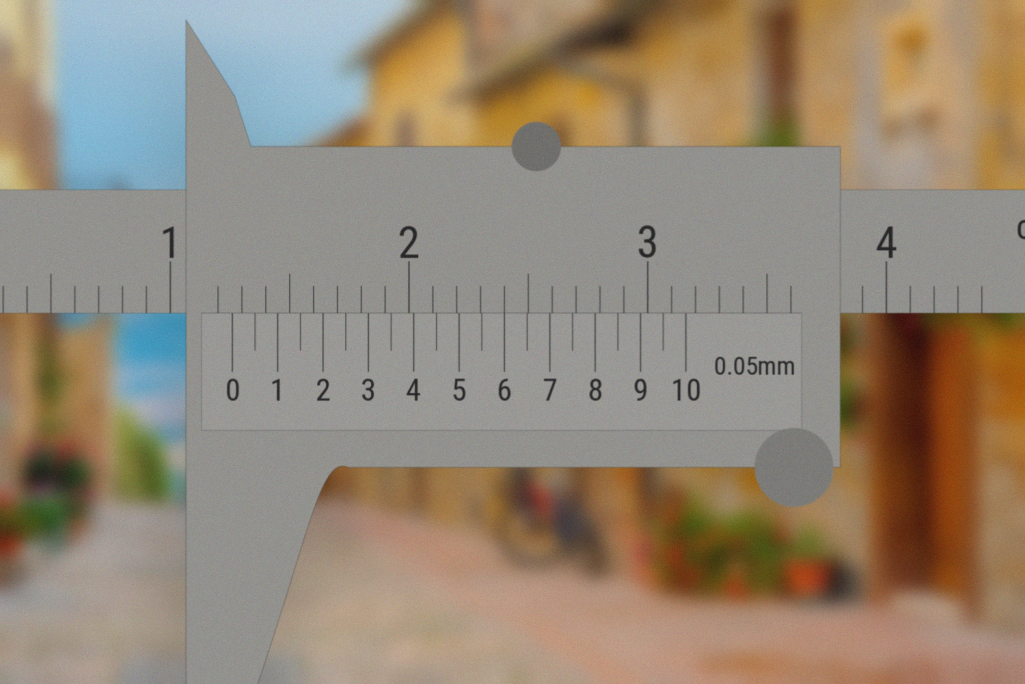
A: 12.60,mm
